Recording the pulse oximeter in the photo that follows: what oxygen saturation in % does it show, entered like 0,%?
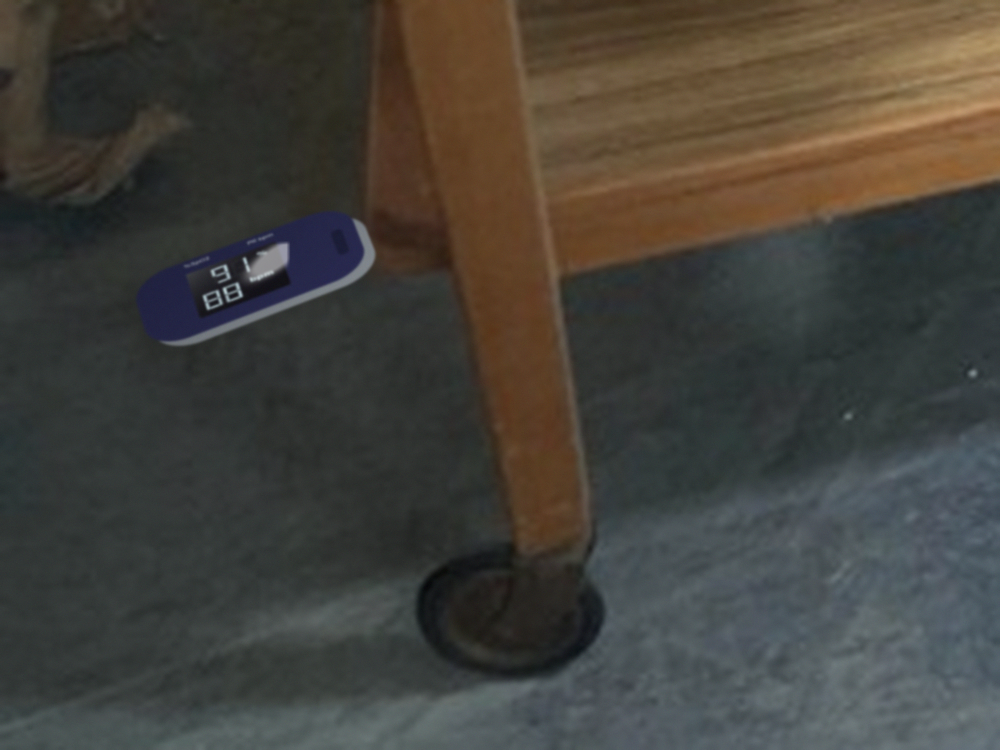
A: 91,%
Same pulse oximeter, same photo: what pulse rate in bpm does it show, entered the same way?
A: 88,bpm
